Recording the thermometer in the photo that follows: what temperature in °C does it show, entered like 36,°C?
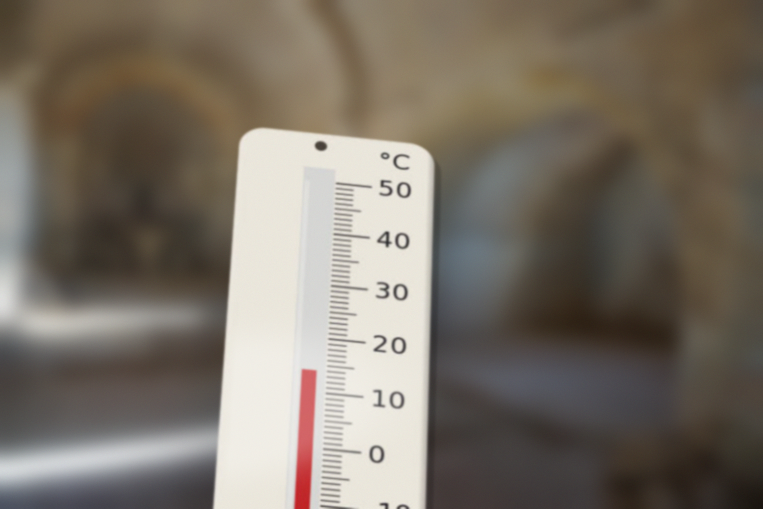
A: 14,°C
